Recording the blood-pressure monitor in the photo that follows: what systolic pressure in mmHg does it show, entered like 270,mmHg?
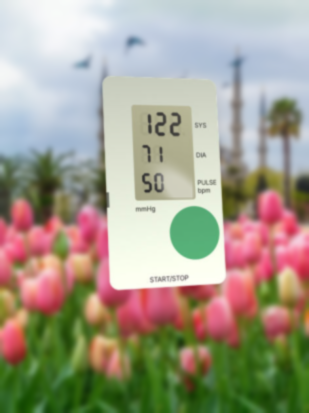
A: 122,mmHg
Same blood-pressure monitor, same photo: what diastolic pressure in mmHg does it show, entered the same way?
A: 71,mmHg
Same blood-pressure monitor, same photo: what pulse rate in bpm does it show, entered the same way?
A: 50,bpm
